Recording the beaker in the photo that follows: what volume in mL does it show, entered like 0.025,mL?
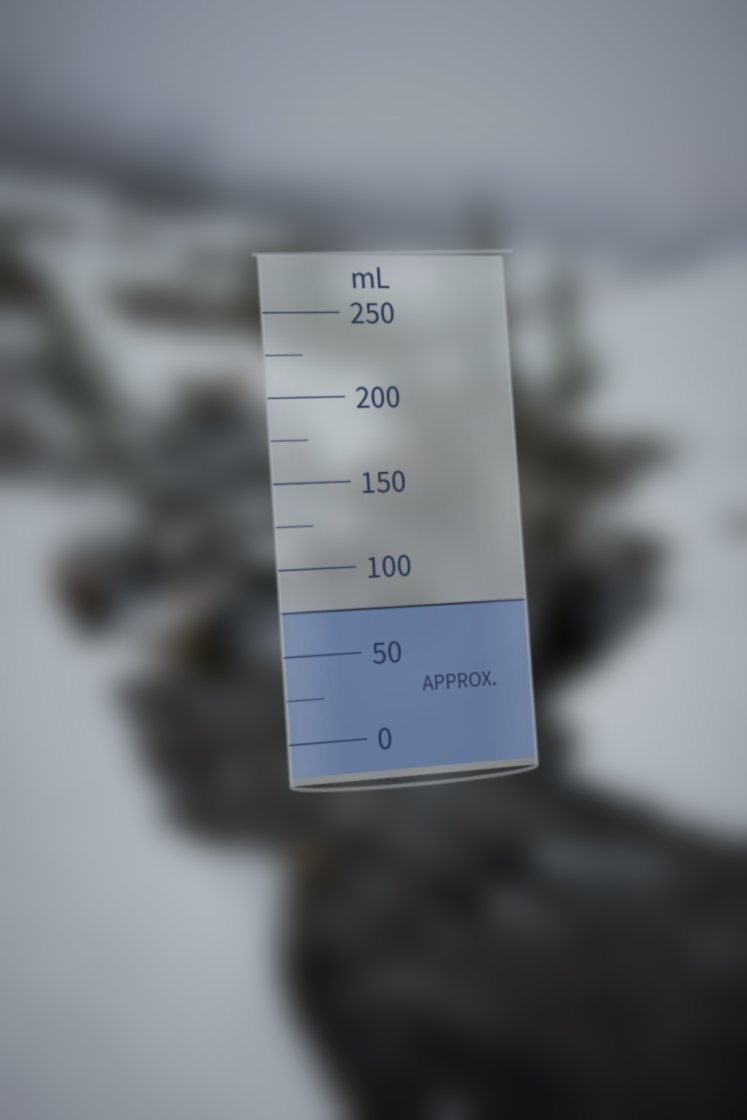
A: 75,mL
